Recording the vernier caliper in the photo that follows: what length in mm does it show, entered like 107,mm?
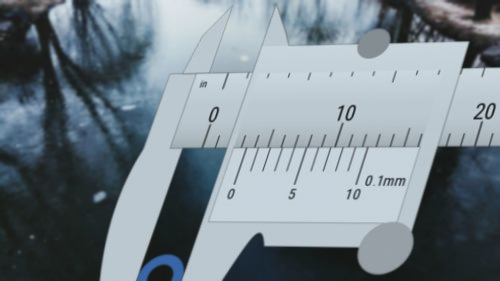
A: 3.4,mm
